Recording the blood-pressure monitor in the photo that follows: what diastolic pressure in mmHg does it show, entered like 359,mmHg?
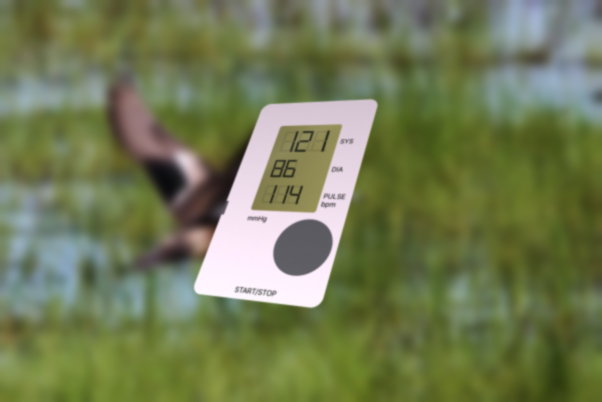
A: 86,mmHg
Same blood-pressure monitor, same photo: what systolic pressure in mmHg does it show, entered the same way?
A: 121,mmHg
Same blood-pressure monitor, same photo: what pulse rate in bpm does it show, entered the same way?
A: 114,bpm
